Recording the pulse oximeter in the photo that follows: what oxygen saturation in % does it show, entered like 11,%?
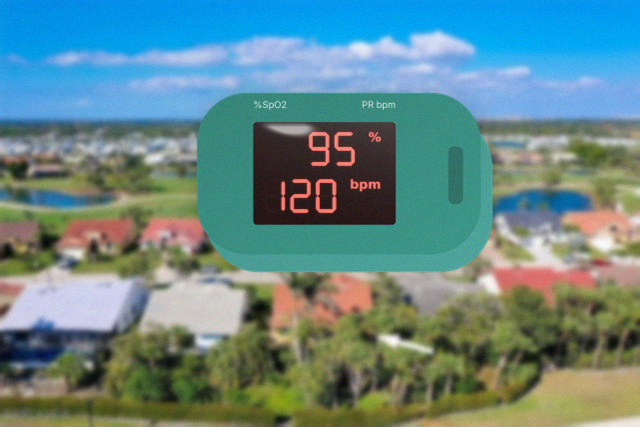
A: 95,%
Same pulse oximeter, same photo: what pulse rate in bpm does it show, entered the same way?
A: 120,bpm
